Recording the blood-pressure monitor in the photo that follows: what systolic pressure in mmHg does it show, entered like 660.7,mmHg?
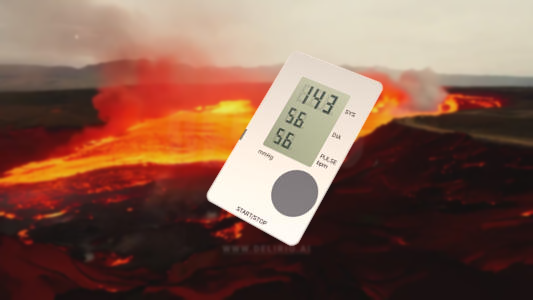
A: 143,mmHg
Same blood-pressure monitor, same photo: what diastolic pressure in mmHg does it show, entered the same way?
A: 56,mmHg
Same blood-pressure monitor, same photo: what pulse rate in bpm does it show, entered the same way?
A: 56,bpm
